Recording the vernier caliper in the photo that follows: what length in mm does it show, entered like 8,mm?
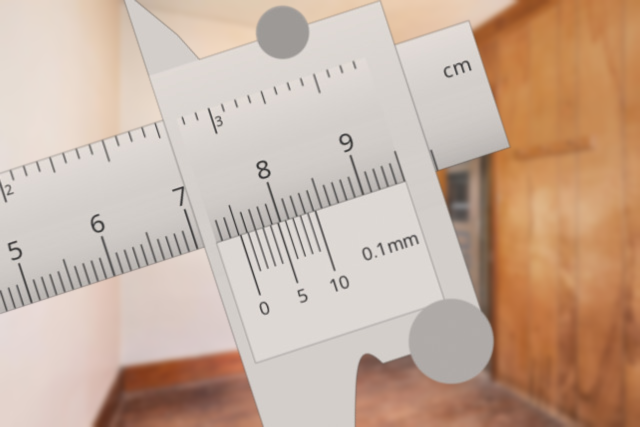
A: 75.2,mm
